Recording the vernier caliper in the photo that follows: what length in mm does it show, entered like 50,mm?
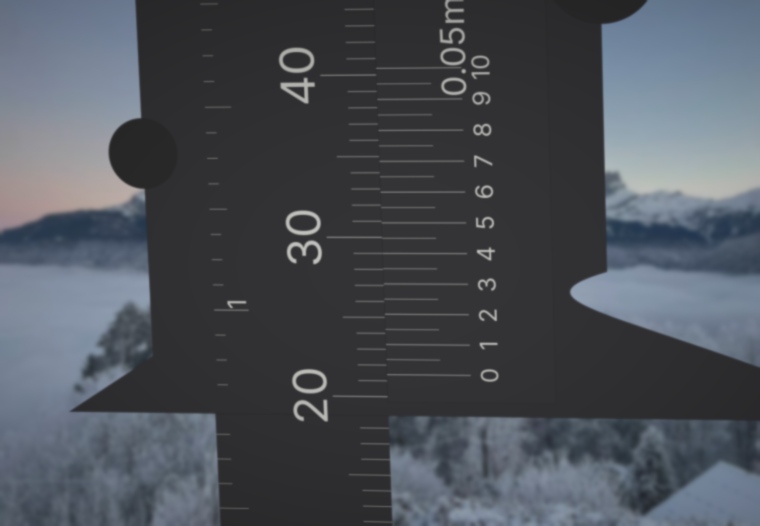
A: 21.4,mm
